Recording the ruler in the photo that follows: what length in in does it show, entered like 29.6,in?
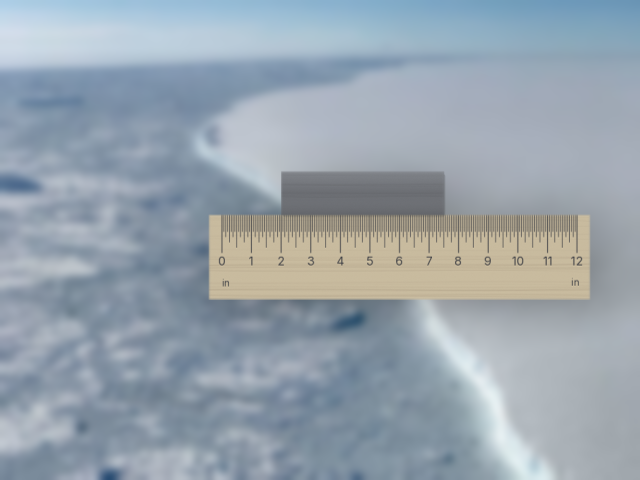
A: 5.5,in
